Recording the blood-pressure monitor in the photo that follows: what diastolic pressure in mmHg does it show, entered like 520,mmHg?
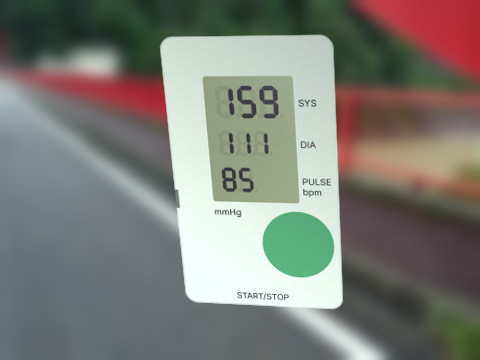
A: 111,mmHg
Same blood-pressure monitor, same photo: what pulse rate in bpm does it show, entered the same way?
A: 85,bpm
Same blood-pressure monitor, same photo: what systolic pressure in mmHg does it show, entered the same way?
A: 159,mmHg
